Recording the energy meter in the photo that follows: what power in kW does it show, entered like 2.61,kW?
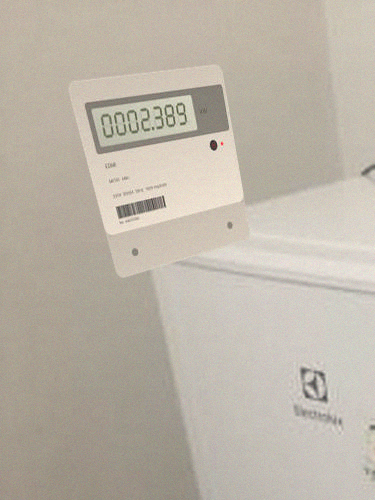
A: 2.389,kW
